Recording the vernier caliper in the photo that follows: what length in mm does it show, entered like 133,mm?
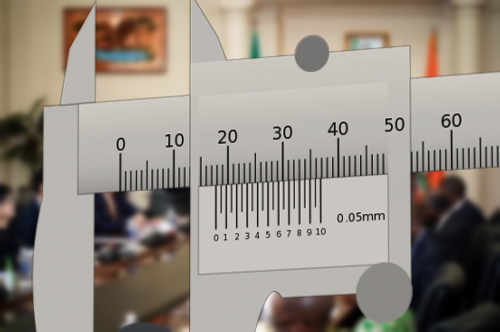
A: 17.8,mm
